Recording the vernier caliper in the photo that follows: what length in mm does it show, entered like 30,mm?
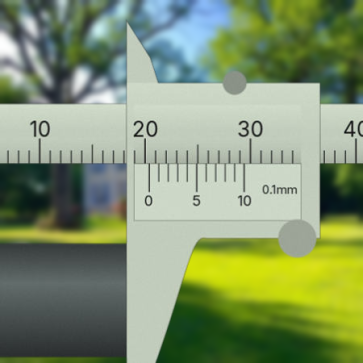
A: 20.4,mm
